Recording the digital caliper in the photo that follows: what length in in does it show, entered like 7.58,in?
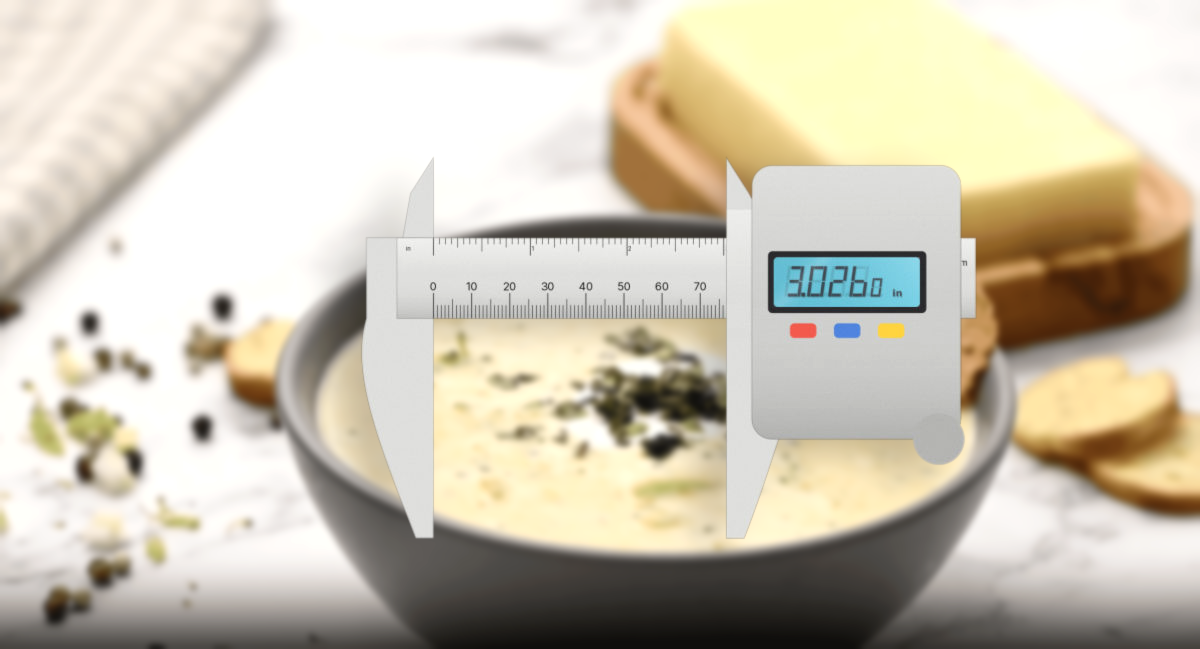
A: 3.0260,in
